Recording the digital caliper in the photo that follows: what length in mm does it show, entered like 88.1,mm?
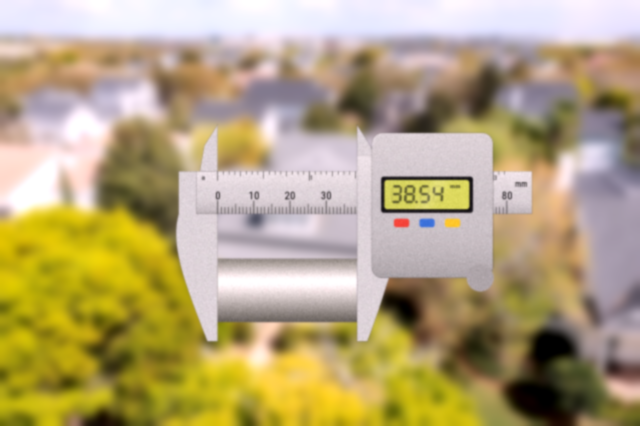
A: 38.54,mm
